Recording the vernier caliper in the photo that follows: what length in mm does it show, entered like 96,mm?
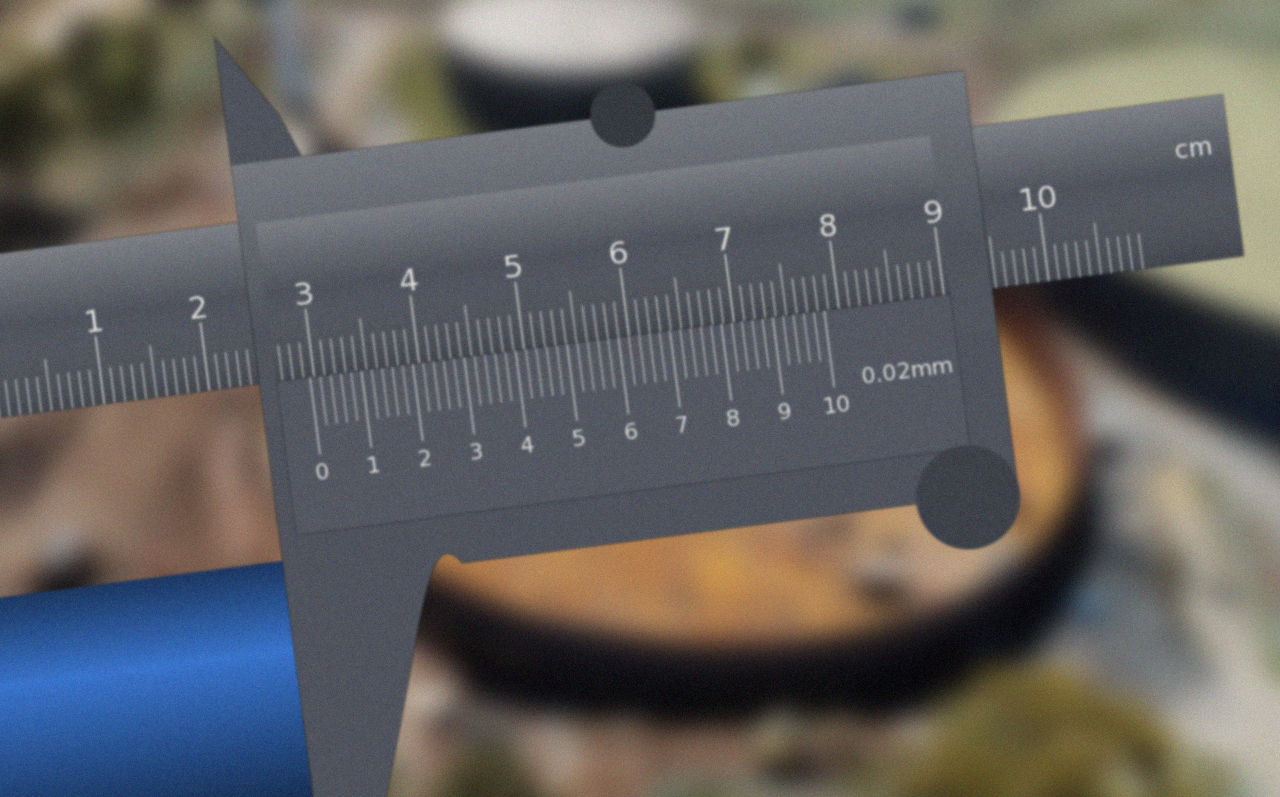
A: 29.6,mm
